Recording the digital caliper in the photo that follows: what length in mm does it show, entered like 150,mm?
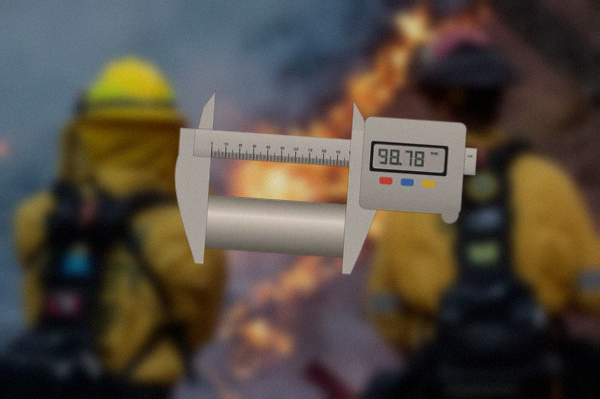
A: 98.78,mm
